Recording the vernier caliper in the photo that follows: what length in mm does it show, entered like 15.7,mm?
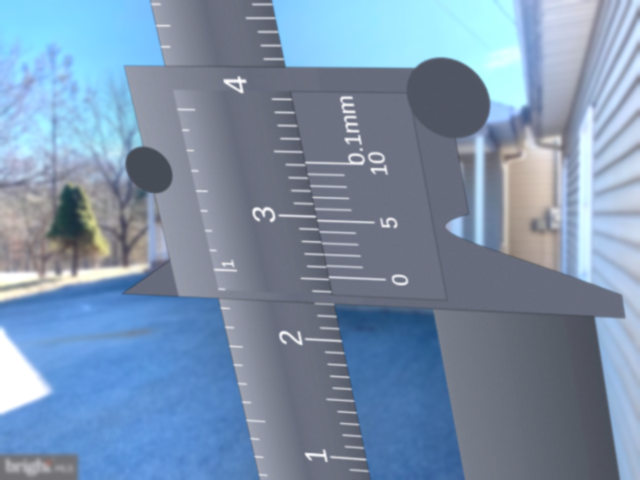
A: 25.2,mm
